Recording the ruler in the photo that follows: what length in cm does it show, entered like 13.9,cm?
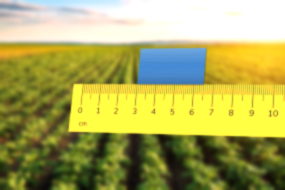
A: 3.5,cm
